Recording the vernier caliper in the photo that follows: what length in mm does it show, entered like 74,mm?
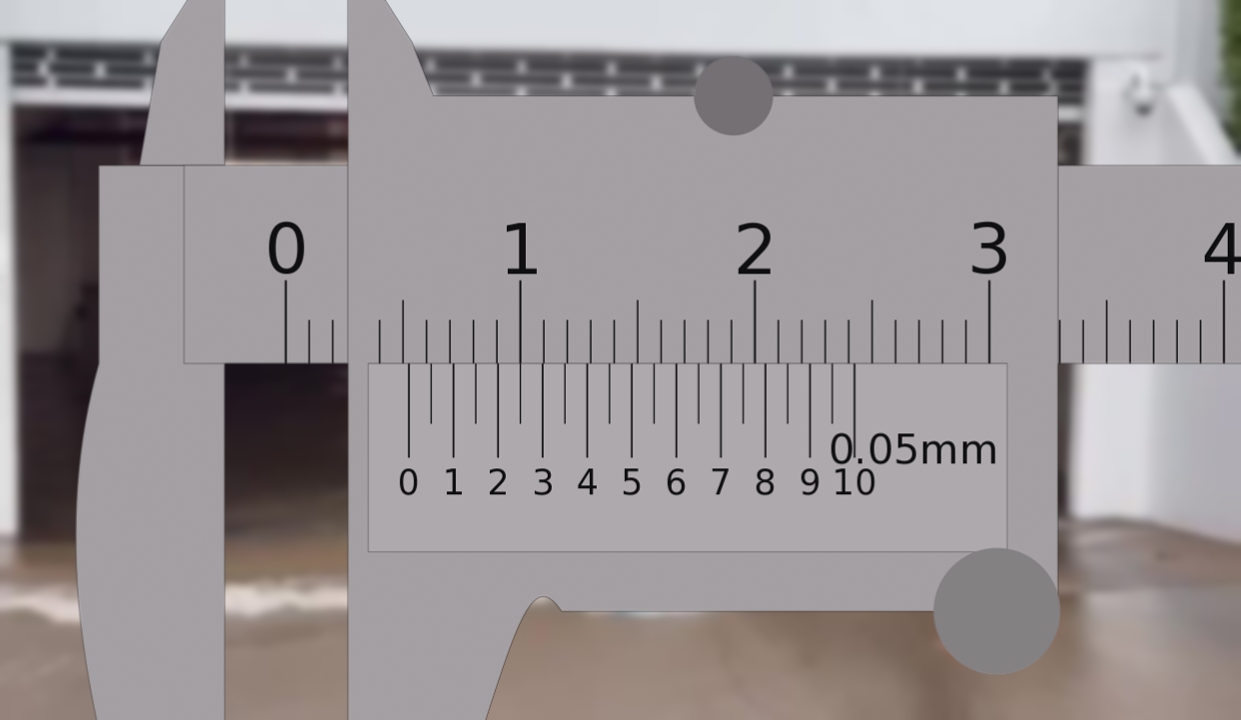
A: 5.25,mm
